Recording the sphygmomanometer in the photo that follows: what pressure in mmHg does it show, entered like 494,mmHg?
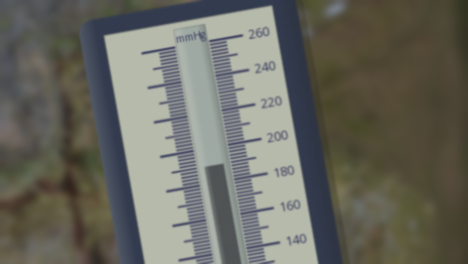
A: 190,mmHg
